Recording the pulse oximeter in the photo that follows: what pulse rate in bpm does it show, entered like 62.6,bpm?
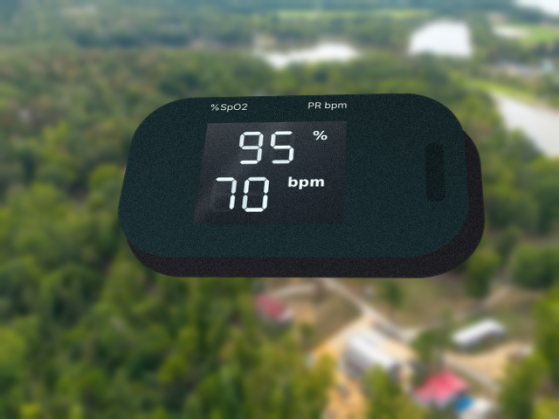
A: 70,bpm
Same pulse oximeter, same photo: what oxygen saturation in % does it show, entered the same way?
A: 95,%
